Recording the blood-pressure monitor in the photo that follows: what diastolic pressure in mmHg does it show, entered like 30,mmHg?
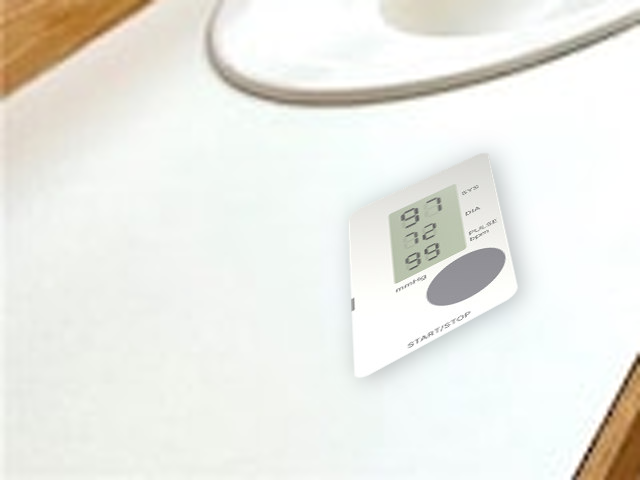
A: 72,mmHg
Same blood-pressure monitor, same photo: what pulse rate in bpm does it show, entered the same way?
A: 99,bpm
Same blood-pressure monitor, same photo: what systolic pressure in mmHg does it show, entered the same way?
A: 97,mmHg
